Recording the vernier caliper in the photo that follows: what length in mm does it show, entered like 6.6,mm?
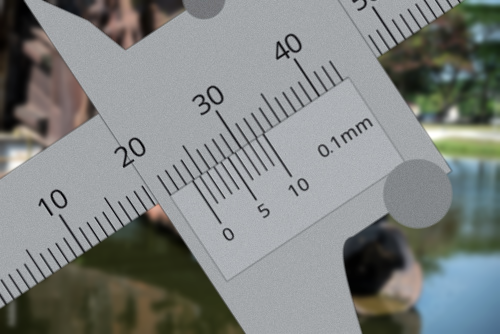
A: 23.8,mm
